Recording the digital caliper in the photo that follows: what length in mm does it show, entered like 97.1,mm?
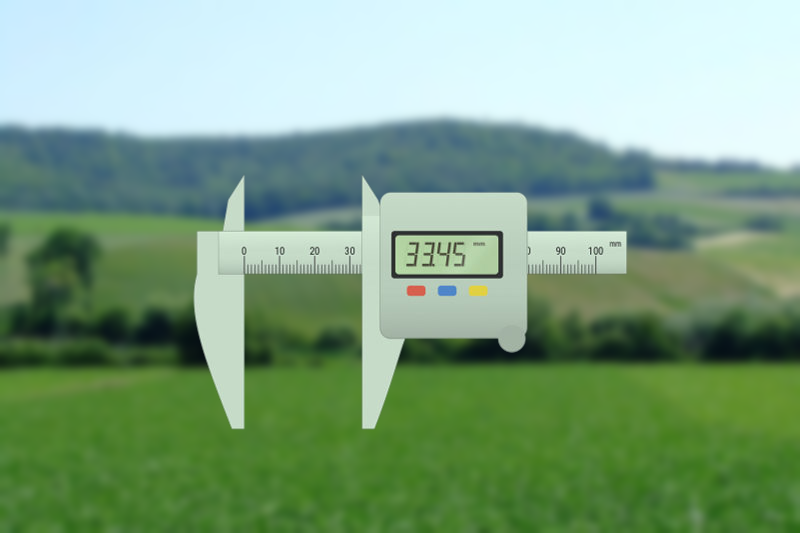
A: 33.45,mm
